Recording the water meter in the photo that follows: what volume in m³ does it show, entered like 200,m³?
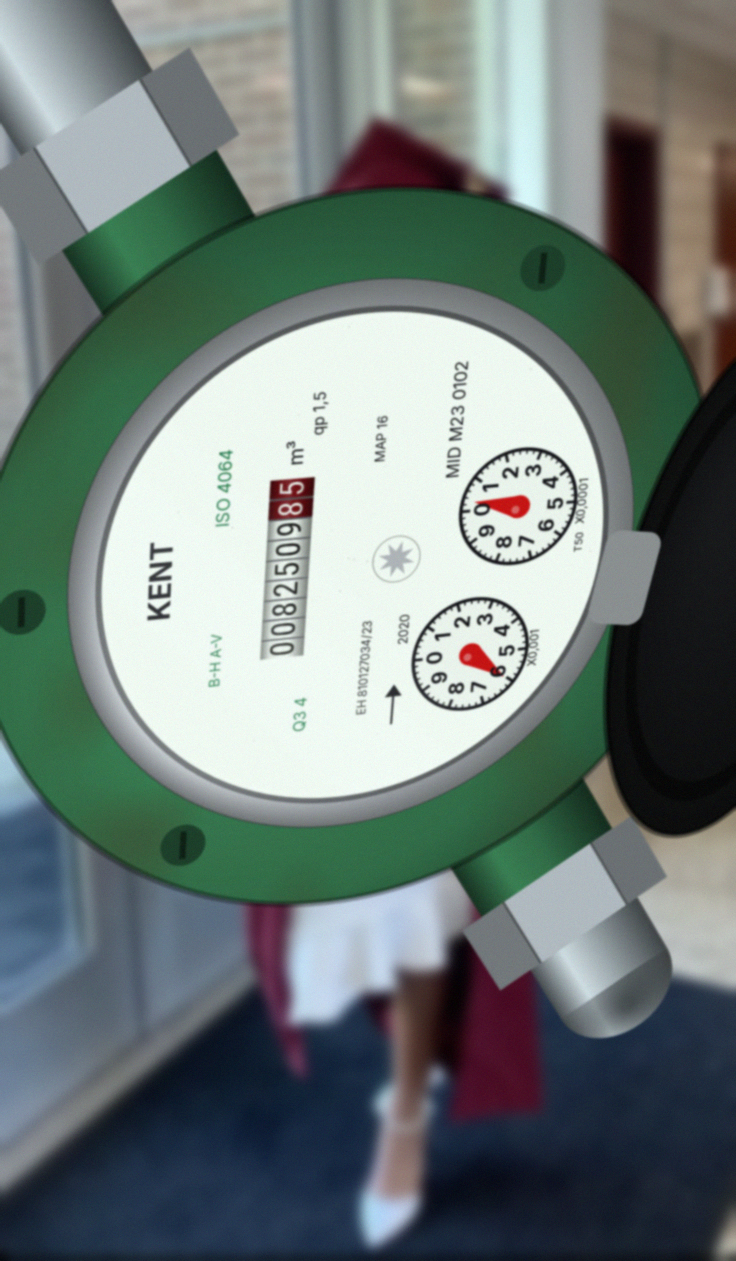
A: 82509.8560,m³
